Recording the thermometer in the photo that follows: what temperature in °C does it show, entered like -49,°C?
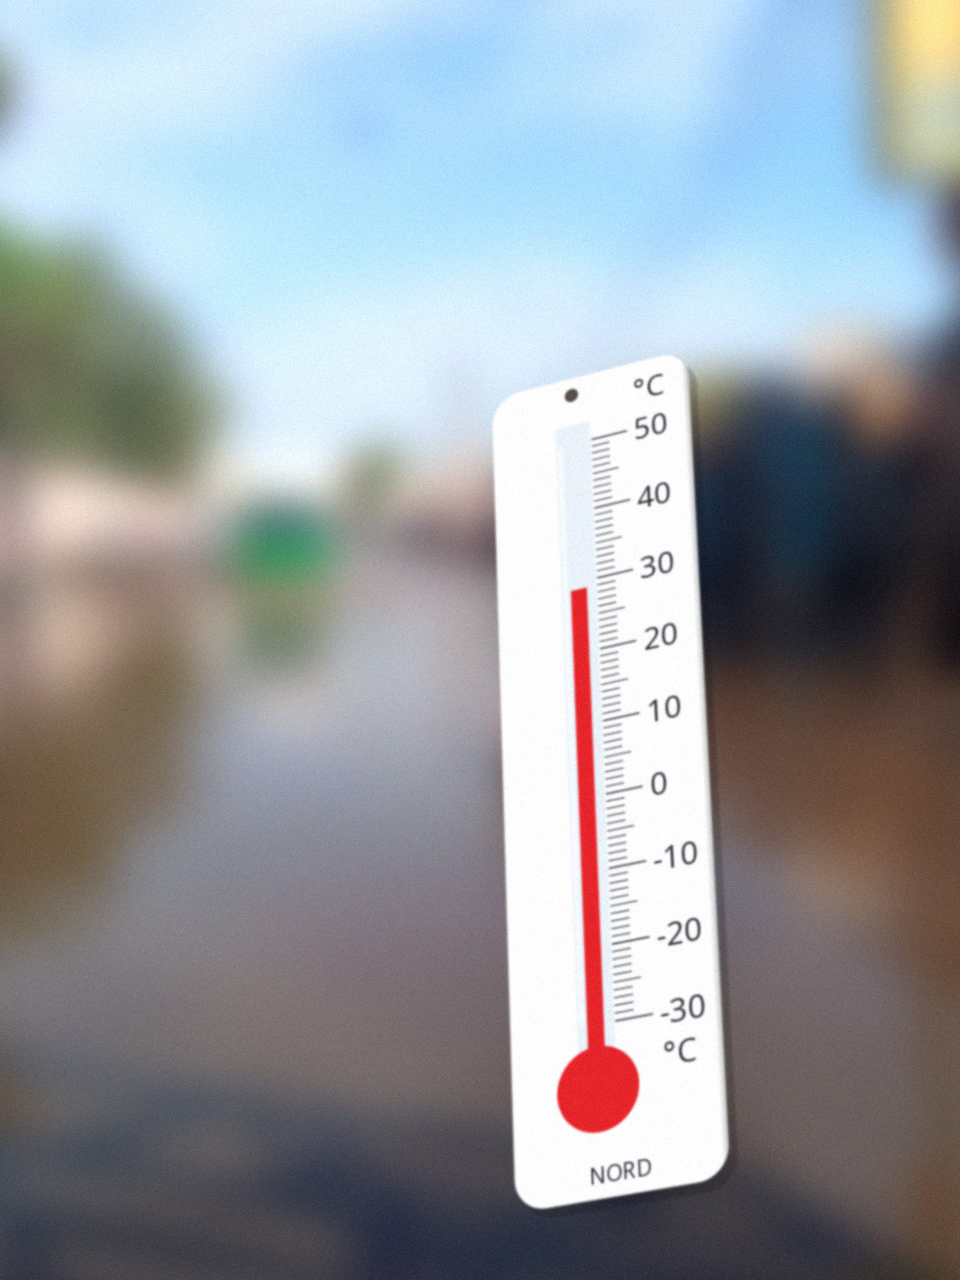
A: 29,°C
